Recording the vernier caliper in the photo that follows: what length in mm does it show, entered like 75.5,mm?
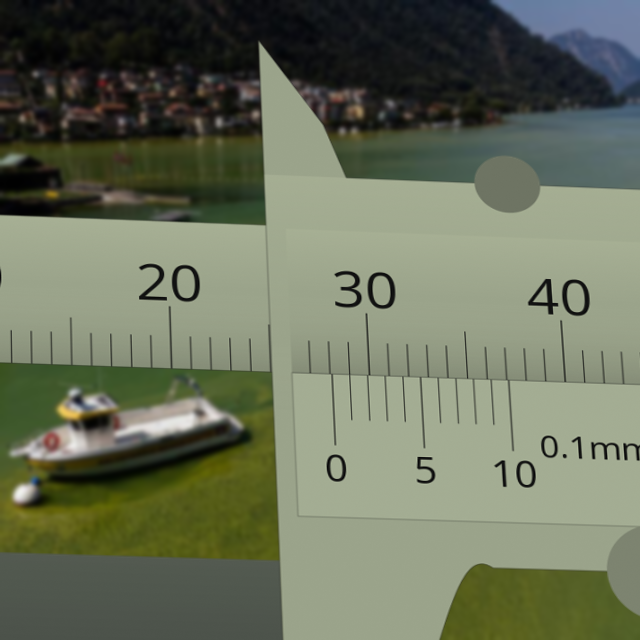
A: 28.1,mm
